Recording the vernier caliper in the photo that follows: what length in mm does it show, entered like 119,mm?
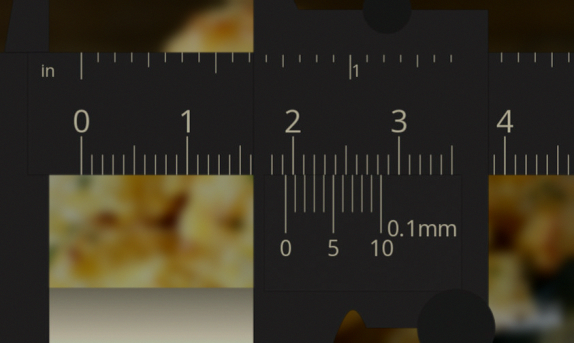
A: 19.3,mm
